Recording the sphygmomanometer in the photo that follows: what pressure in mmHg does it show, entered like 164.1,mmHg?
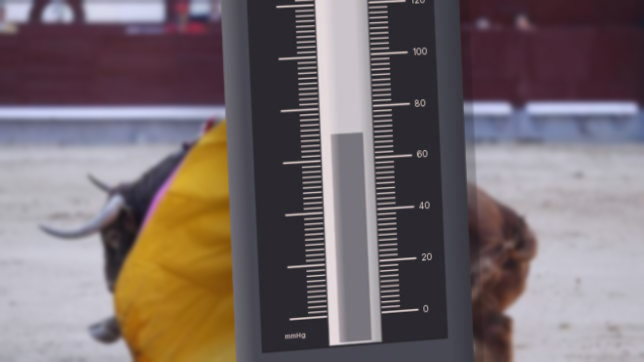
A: 70,mmHg
